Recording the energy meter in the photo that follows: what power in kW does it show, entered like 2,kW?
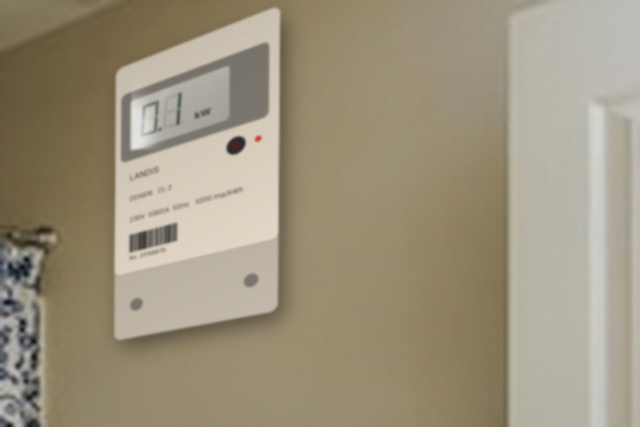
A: 0.1,kW
